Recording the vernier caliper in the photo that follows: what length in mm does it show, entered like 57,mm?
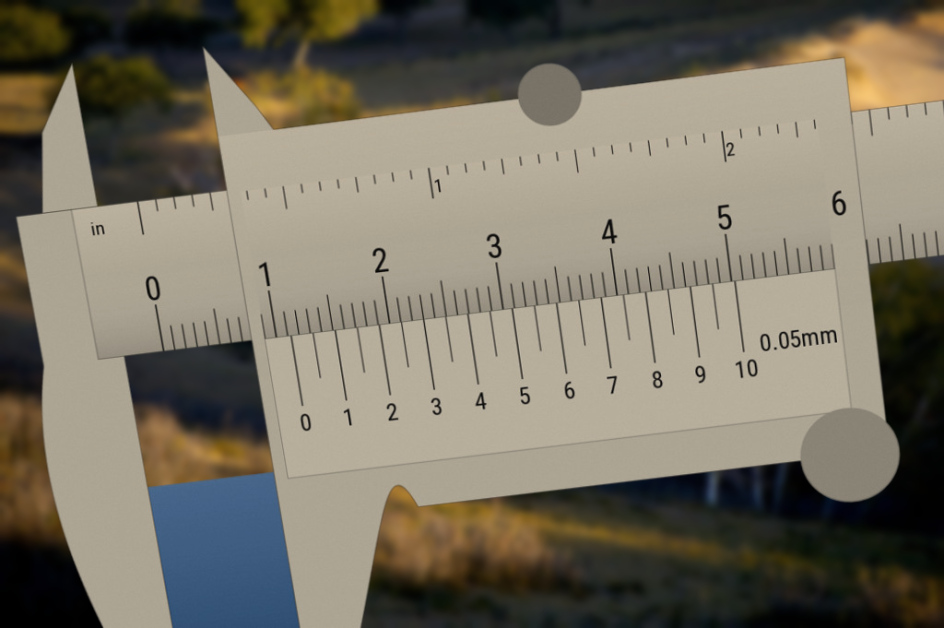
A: 11.3,mm
